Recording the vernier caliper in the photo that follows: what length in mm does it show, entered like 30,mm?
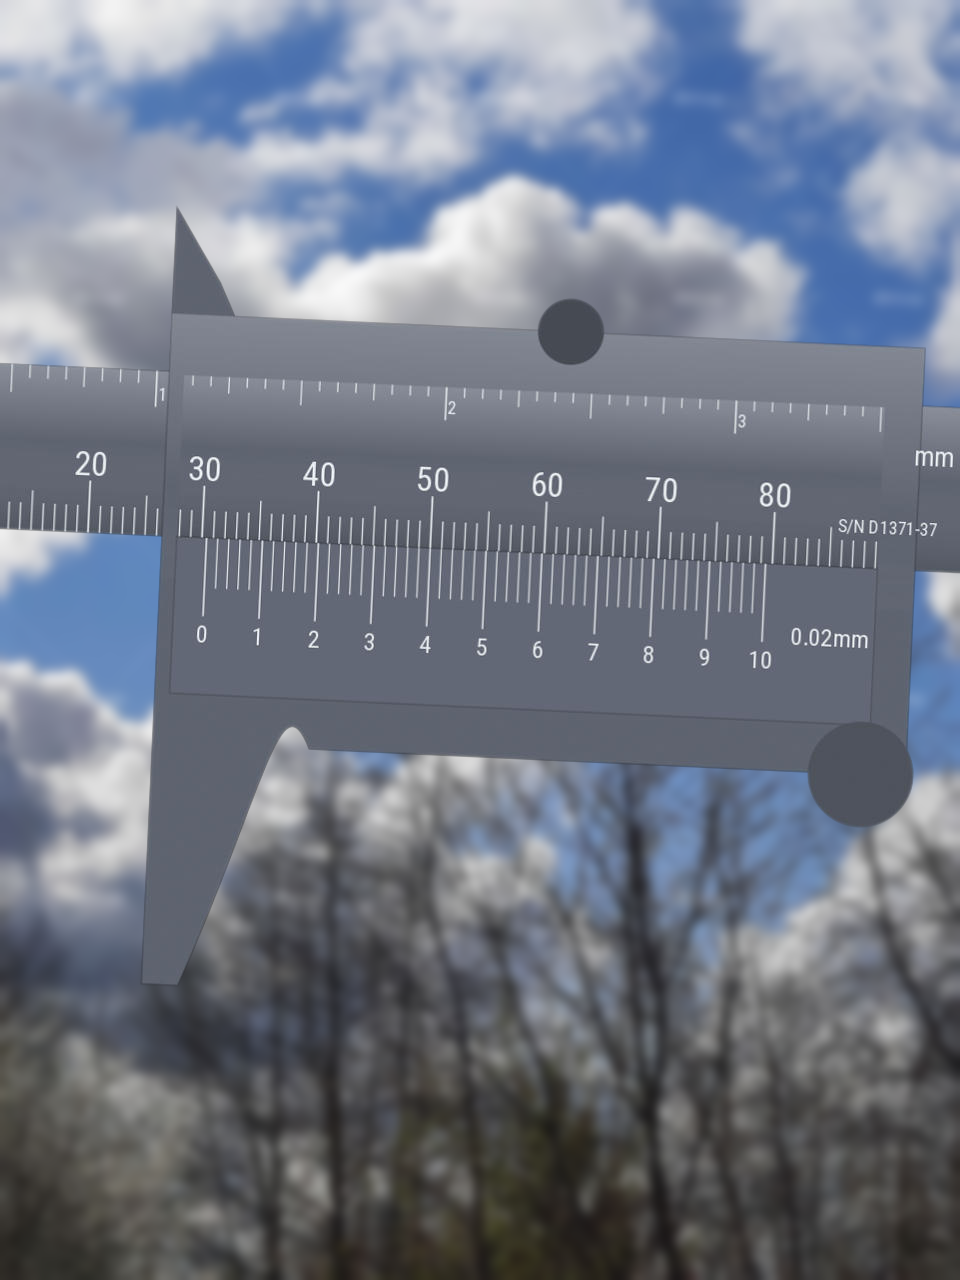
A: 30.4,mm
